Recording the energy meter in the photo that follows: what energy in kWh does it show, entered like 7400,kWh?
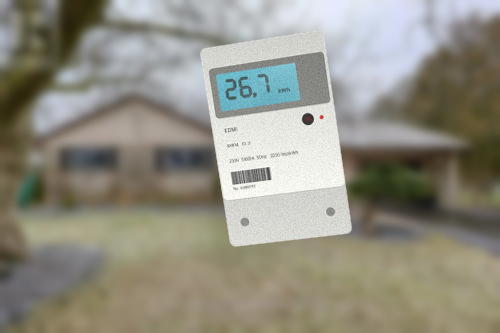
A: 26.7,kWh
